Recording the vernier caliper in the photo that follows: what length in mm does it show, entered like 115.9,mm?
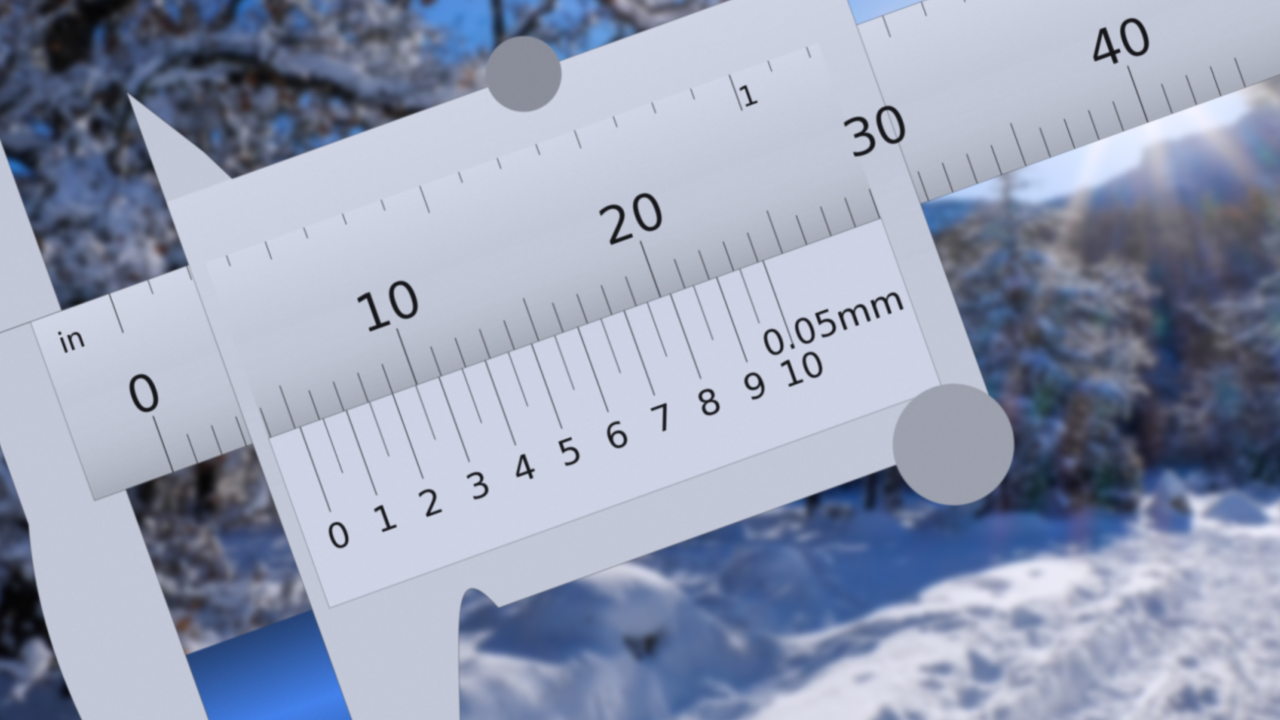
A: 5.2,mm
